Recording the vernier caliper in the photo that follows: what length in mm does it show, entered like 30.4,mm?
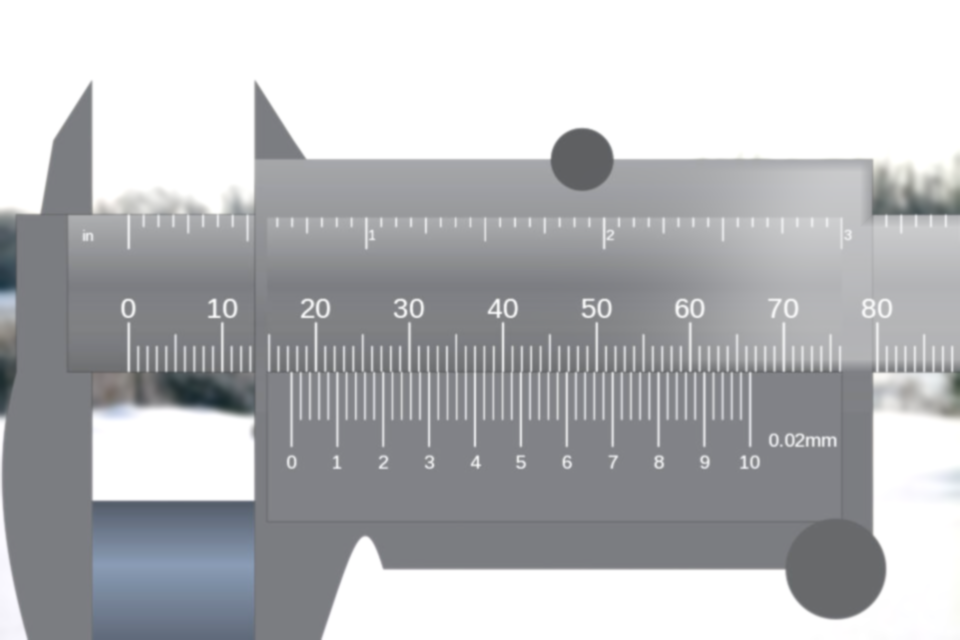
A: 17.4,mm
